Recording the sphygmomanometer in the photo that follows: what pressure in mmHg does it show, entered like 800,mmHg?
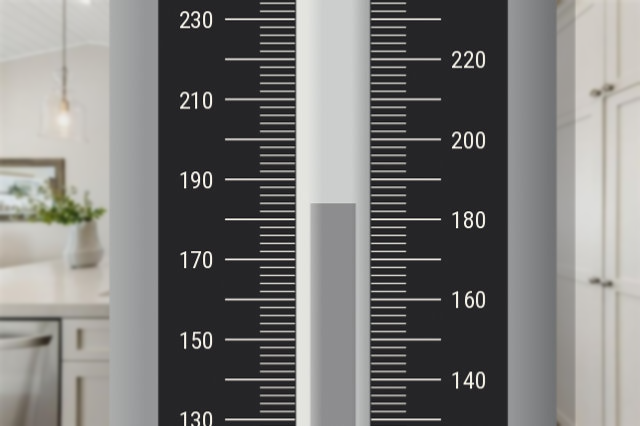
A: 184,mmHg
